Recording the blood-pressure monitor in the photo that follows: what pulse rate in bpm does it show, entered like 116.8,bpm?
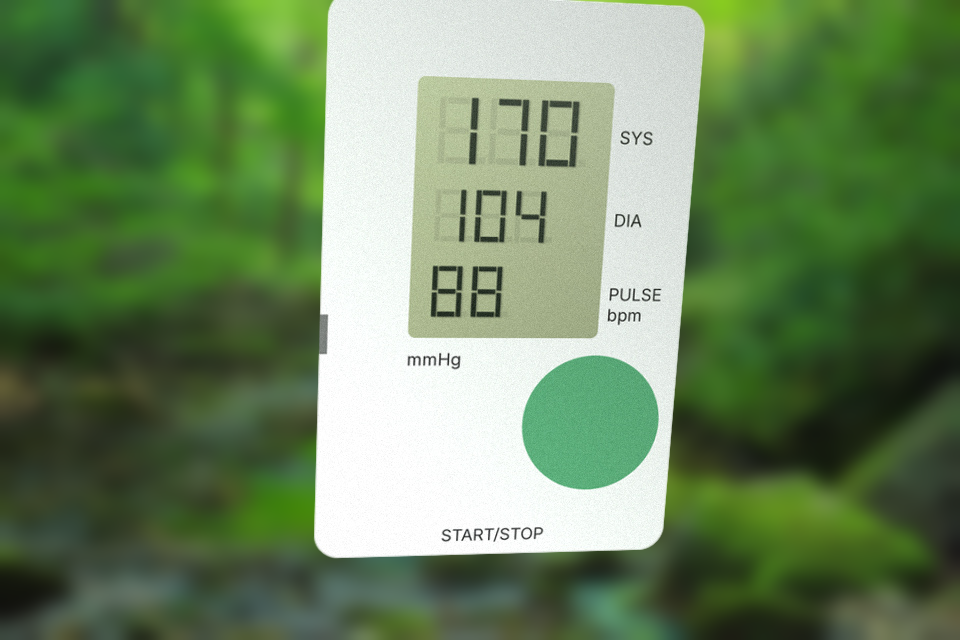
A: 88,bpm
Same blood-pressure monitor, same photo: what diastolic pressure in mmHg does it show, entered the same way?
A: 104,mmHg
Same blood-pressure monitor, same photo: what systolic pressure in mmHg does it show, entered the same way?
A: 170,mmHg
